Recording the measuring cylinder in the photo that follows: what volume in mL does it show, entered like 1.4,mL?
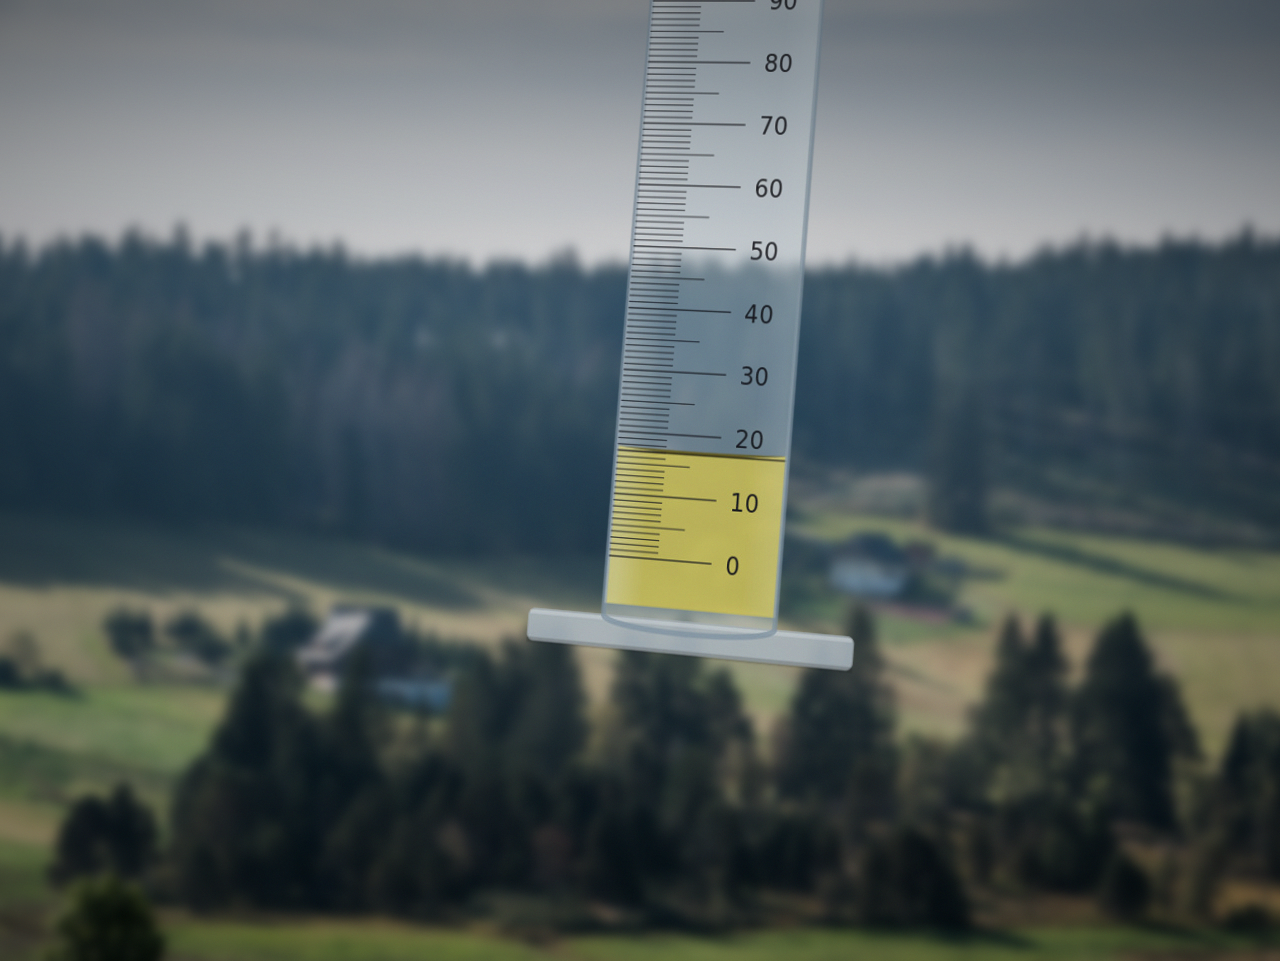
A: 17,mL
